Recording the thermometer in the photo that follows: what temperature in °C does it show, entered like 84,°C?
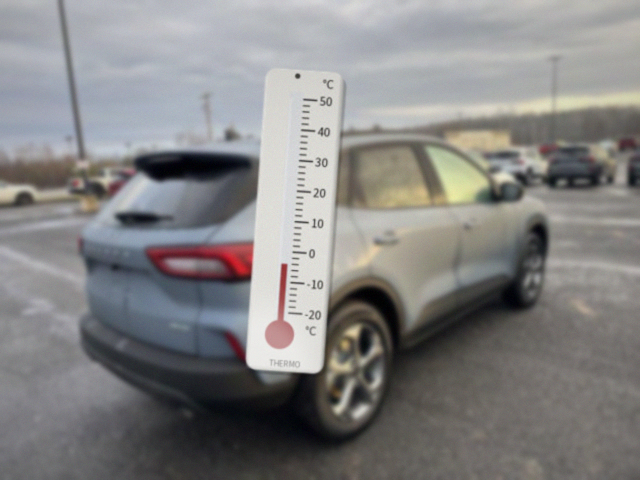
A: -4,°C
